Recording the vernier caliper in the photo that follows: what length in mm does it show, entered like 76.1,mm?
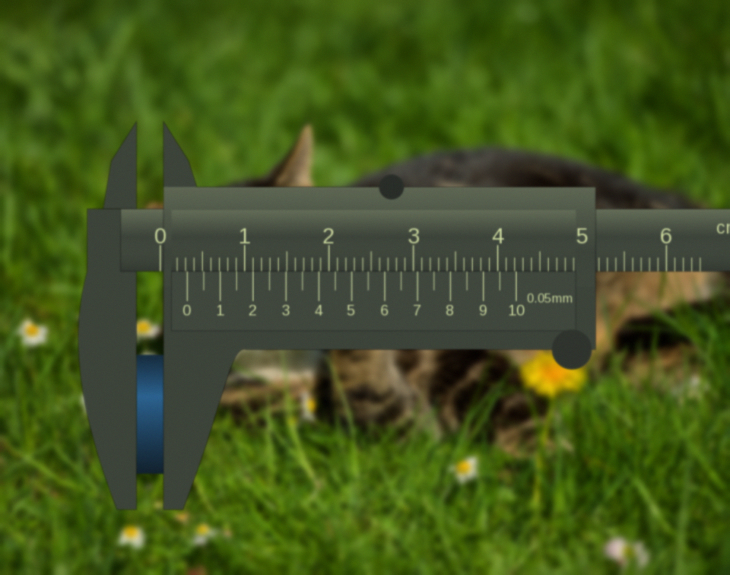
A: 3.2,mm
